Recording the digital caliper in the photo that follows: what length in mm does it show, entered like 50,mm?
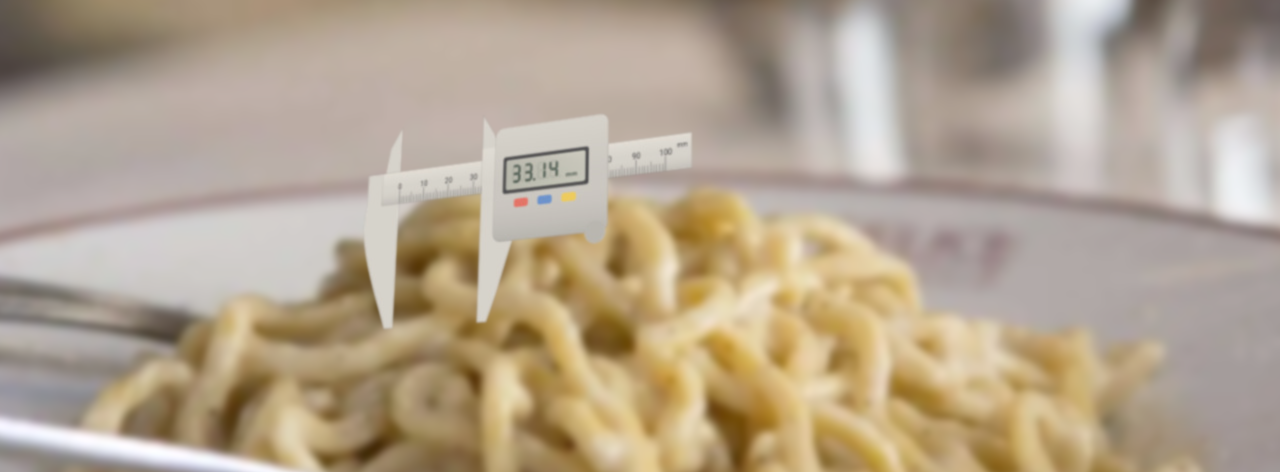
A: 33.14,mm
